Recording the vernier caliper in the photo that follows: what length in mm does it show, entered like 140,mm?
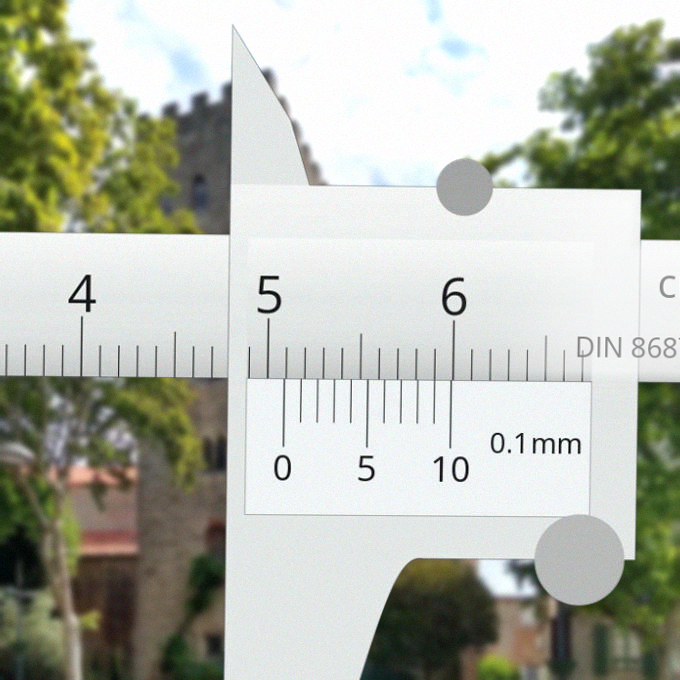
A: 50.9,mm
